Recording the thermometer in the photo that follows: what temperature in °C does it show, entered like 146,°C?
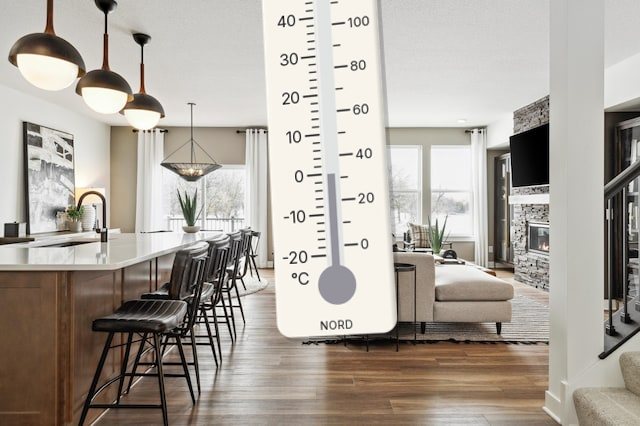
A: 0,°C
